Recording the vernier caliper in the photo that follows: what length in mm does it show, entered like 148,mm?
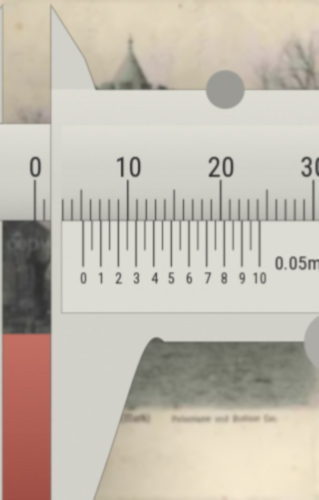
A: 5.2,mm
